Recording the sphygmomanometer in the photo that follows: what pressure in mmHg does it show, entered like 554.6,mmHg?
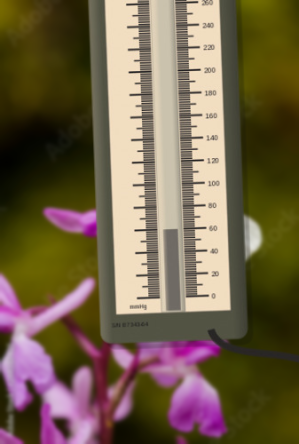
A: 60,mmHg
